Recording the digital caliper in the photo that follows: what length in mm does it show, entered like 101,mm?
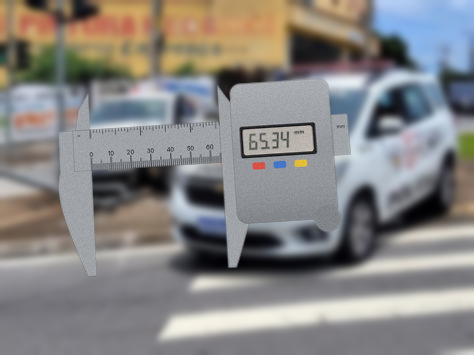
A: 65.34,mm
